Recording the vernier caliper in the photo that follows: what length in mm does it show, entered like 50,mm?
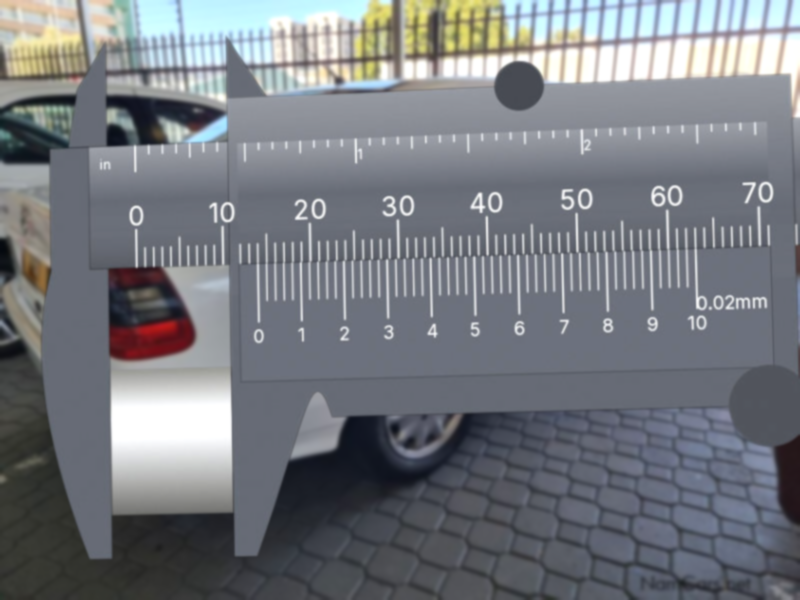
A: 14.0,mm
